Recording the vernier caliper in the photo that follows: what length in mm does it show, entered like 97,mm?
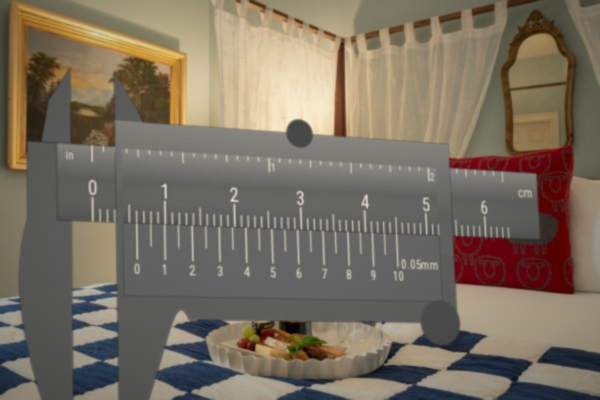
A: 6.0,mm
